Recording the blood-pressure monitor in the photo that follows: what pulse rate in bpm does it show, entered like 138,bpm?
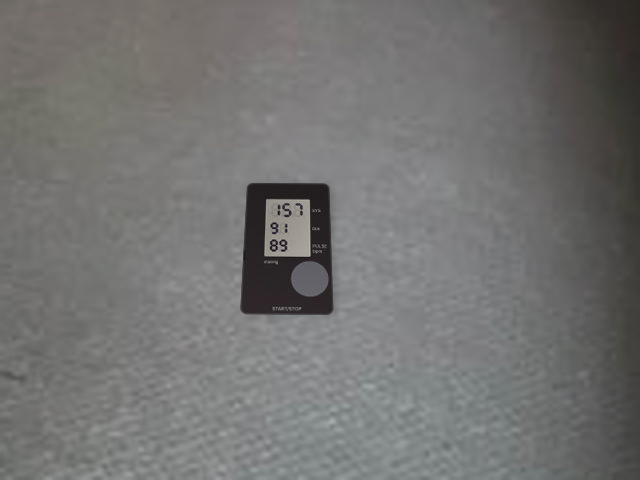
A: 89,bpm
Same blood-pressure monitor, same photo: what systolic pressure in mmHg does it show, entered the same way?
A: 157,mmHg
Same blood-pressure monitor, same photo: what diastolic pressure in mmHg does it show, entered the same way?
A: 91,mmHg
